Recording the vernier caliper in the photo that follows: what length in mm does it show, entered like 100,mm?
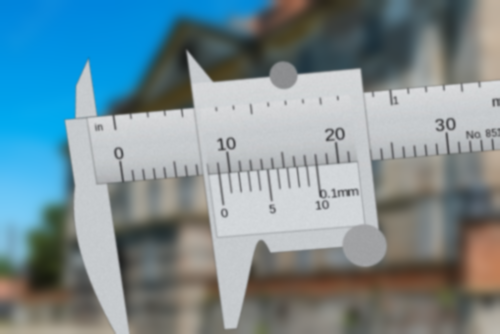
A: 9.0,mm
